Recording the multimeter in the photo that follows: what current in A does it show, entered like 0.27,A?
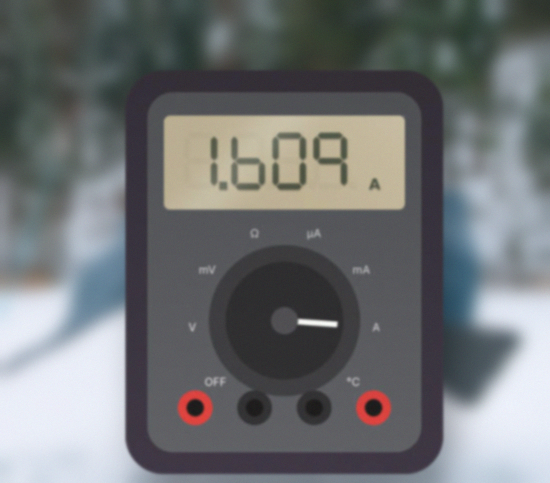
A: 1.609,A
